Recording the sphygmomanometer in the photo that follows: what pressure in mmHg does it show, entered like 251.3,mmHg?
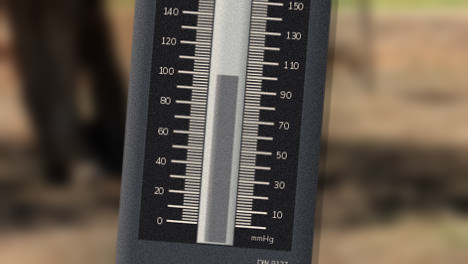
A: 100,mmHg
